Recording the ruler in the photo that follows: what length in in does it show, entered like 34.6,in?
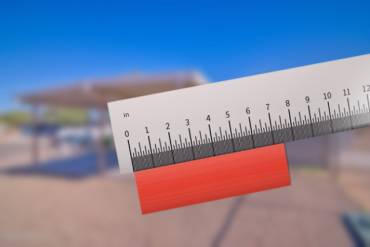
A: 7.5,in
